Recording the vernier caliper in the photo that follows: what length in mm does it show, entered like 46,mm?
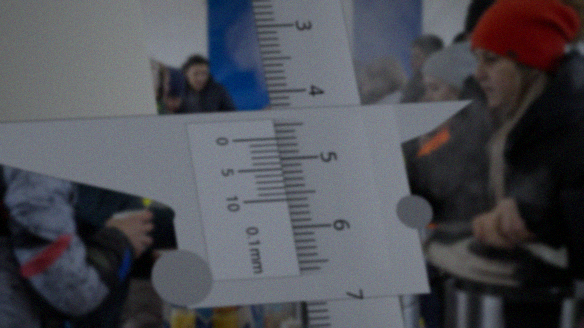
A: 47.0,mm
